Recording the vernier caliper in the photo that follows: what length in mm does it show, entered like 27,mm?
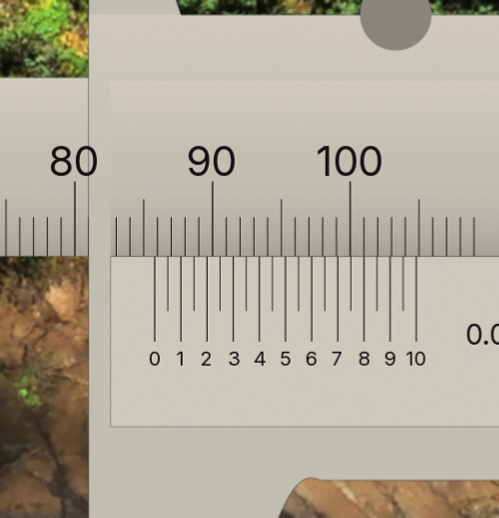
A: 85.8,mm
